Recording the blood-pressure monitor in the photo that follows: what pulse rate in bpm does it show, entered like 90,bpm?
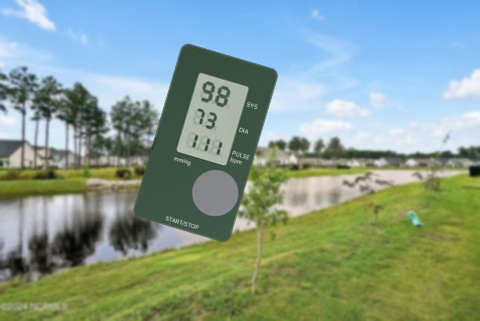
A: 111,bpm
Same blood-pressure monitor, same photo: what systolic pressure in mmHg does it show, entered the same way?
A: 98,mmHg
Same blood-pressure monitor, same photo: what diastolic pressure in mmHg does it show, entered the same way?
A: 73,mmHg
